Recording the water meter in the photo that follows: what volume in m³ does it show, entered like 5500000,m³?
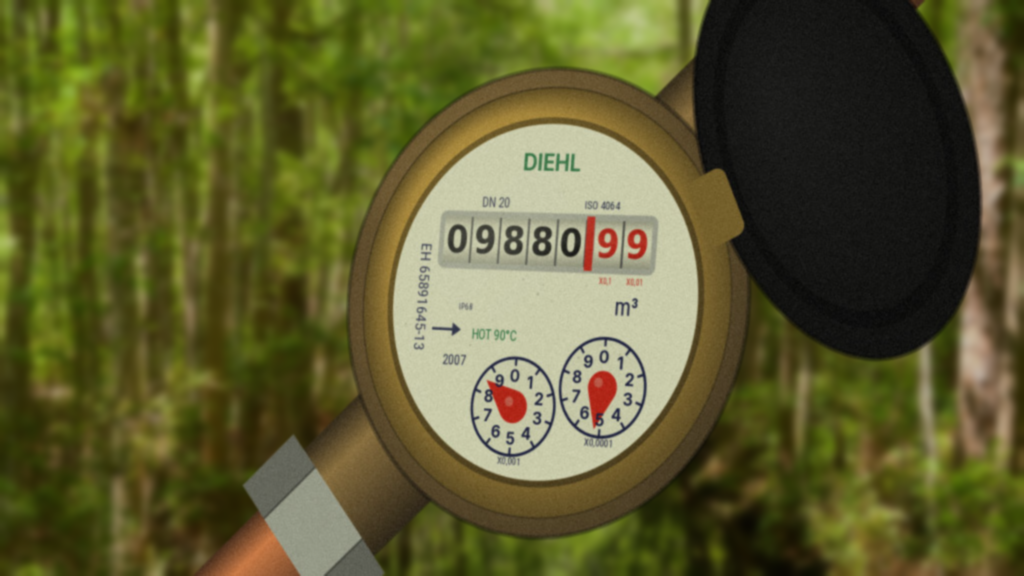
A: 9880.9985,m³
